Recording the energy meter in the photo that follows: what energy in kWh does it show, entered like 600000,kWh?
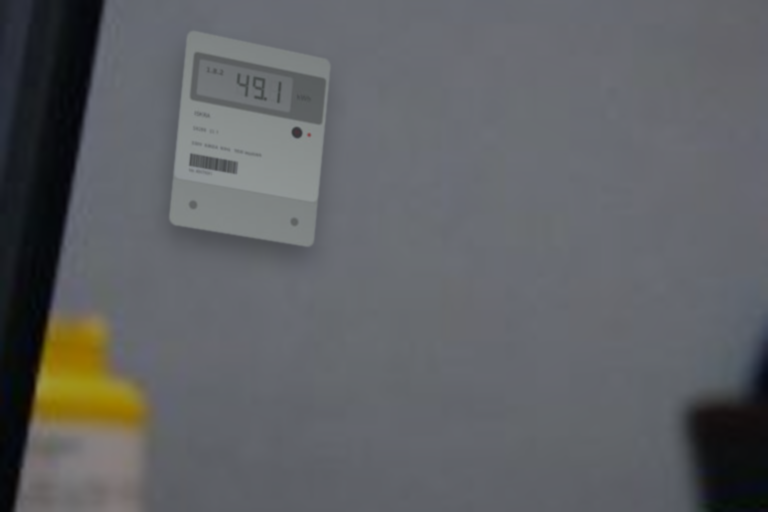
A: 49.1,kWh
